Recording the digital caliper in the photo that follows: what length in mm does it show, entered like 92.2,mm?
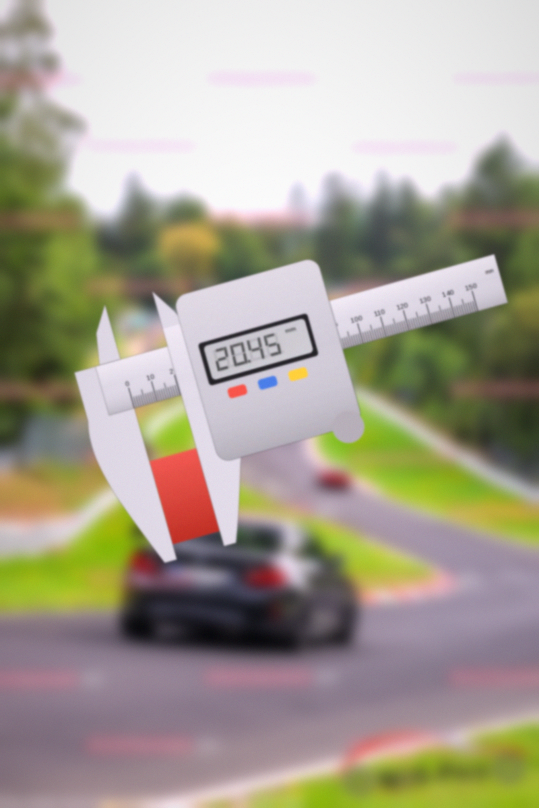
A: 20.45,mm
